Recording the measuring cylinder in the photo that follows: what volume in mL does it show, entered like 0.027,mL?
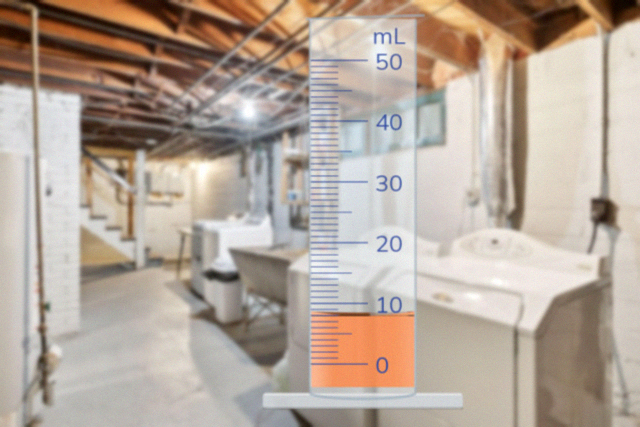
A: 8,mL
